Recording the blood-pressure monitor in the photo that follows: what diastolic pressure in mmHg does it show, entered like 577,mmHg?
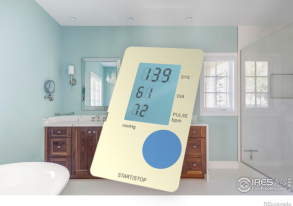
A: 61,mmHg
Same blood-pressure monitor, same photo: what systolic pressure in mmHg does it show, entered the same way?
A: 139,mmHg
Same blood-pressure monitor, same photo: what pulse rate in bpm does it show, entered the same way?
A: 72,bpm
